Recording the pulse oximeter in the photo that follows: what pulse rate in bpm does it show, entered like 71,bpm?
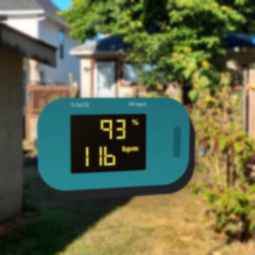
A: 116,bpm
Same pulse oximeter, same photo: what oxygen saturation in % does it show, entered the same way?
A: 93,%
